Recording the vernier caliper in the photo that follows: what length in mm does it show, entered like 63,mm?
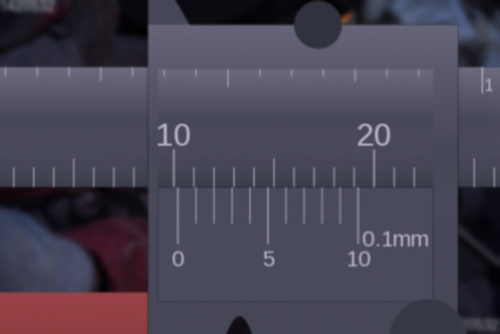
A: 10.2,mm
